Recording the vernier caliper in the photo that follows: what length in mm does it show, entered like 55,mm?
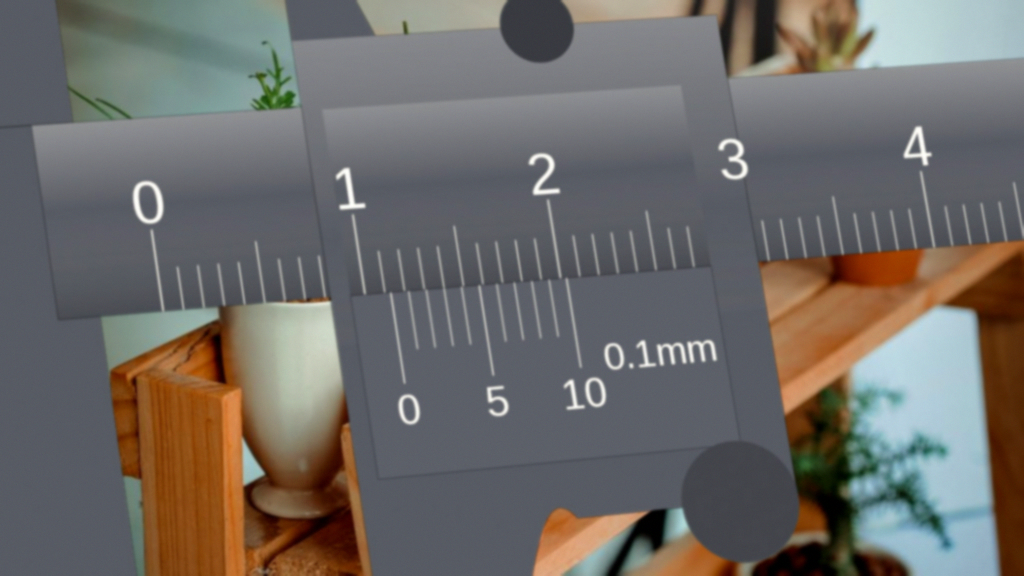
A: 11.3,mm
